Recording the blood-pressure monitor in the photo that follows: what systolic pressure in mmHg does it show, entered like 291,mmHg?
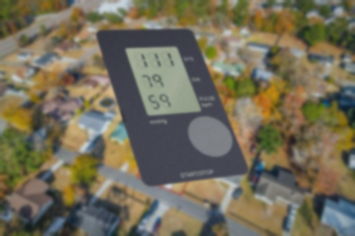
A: 111,mmHg
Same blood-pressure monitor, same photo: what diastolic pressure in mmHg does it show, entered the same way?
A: 79,mmHg
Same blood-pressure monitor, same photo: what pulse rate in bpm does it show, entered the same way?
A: 59,bpm
